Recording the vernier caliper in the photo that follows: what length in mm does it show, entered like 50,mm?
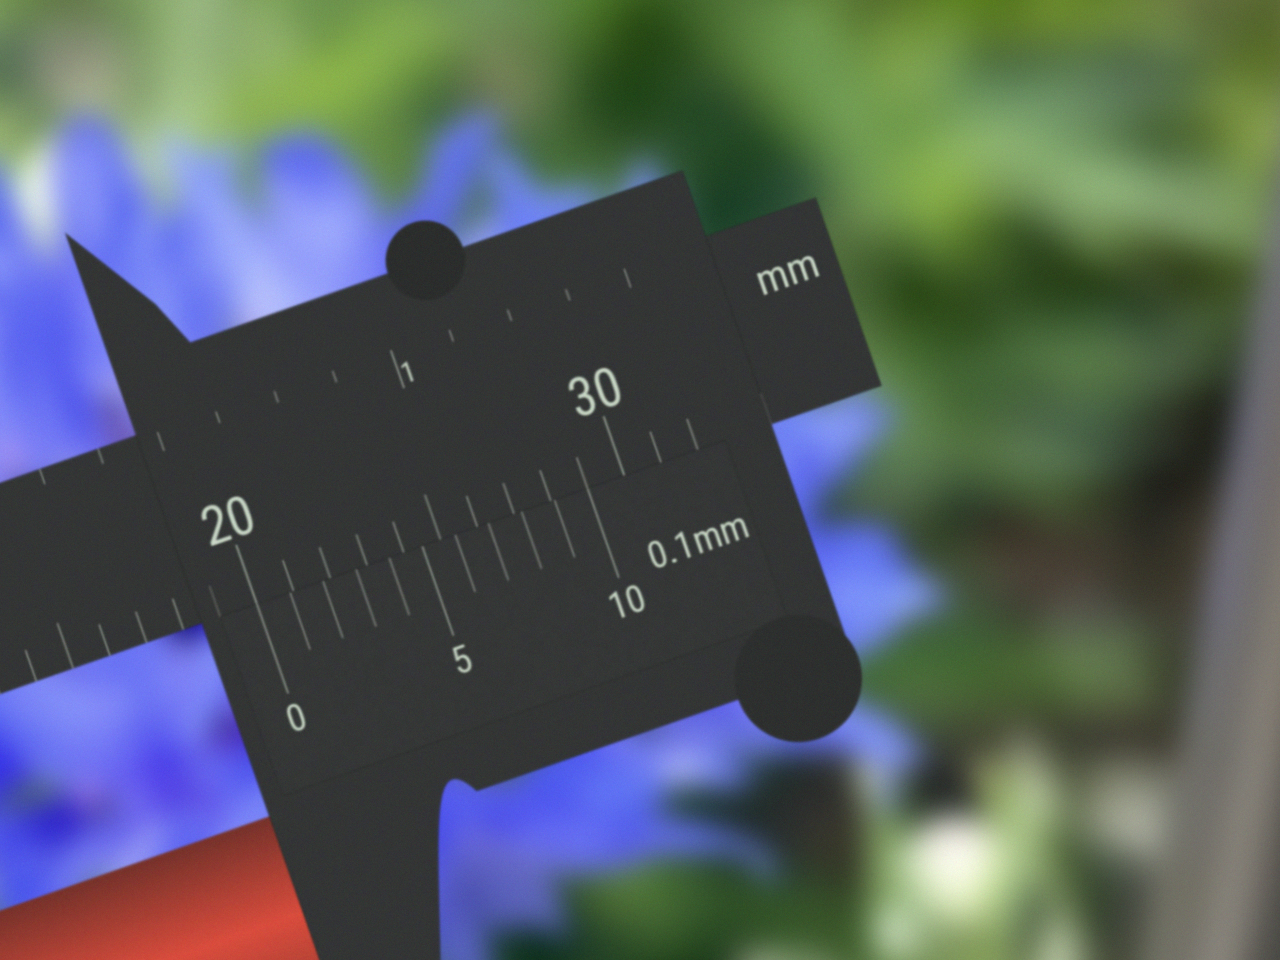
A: 20.0,mm
